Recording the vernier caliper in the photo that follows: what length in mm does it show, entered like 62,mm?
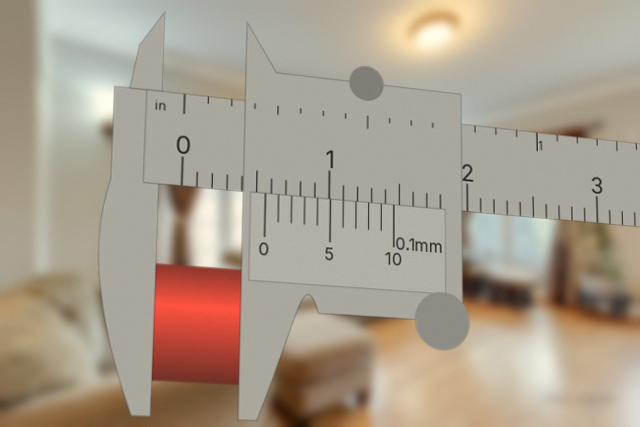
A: 5.6,mm
